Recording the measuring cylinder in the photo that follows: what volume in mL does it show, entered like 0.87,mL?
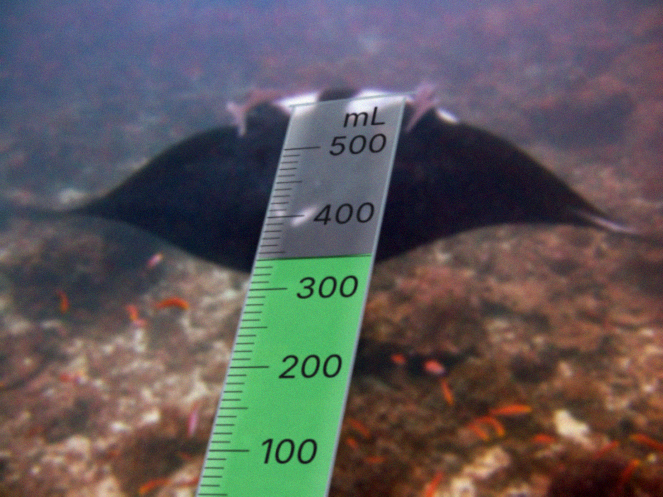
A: 340,mL
